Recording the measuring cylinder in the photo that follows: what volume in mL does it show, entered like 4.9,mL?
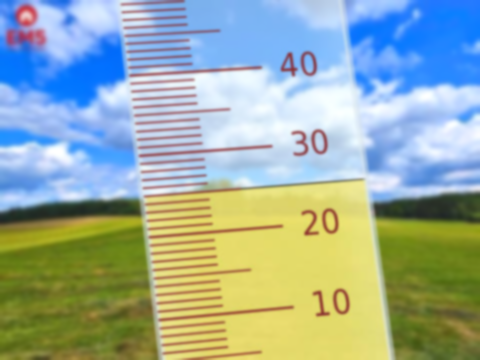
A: 25,mL
